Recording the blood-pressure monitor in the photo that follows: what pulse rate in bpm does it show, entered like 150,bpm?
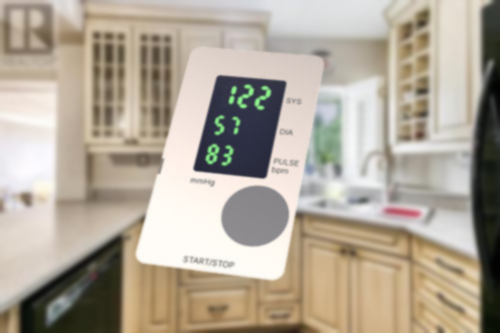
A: 83,bpm
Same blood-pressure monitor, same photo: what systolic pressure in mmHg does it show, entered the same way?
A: 122,mmHg
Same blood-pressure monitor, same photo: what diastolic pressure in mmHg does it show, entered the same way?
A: 57,mmHg
